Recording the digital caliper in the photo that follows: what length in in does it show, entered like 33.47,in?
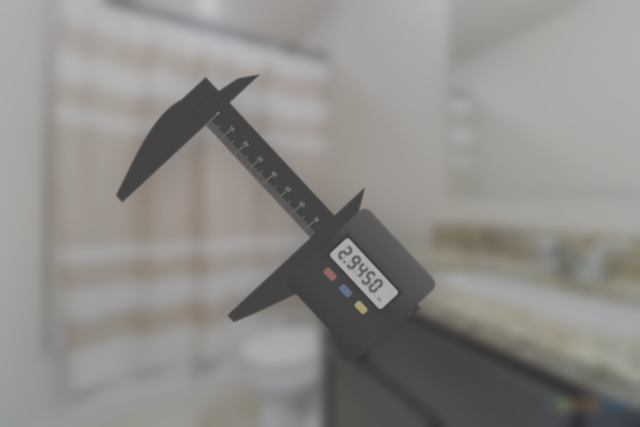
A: 2.9450,in
